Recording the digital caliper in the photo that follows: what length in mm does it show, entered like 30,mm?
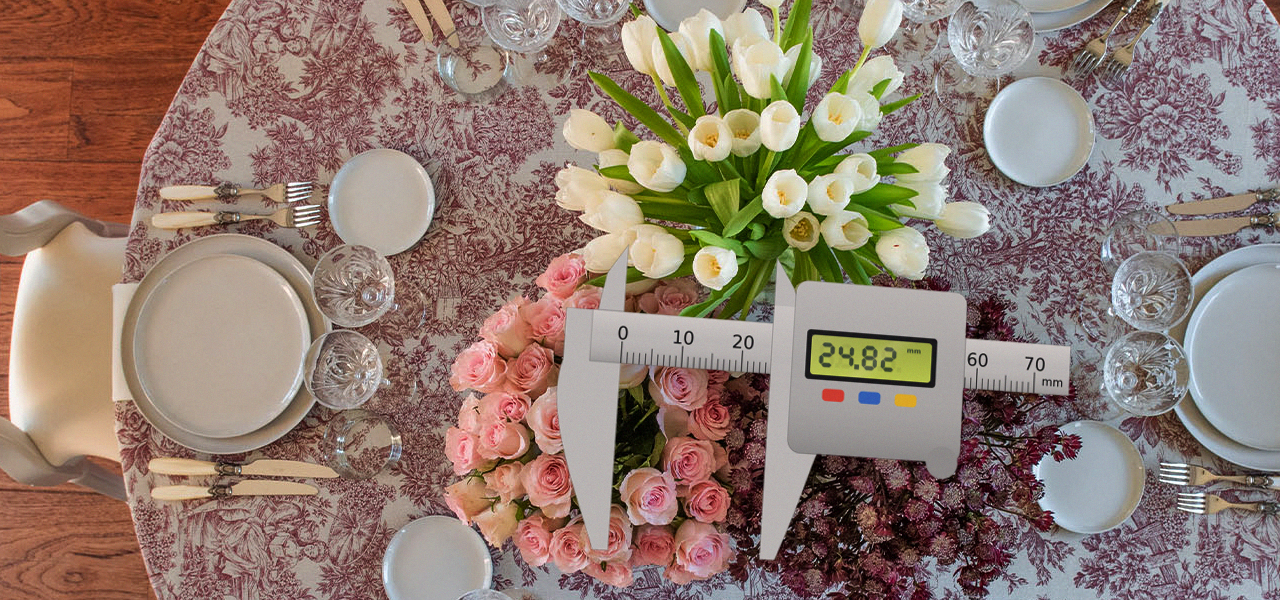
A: 24.82,mm
